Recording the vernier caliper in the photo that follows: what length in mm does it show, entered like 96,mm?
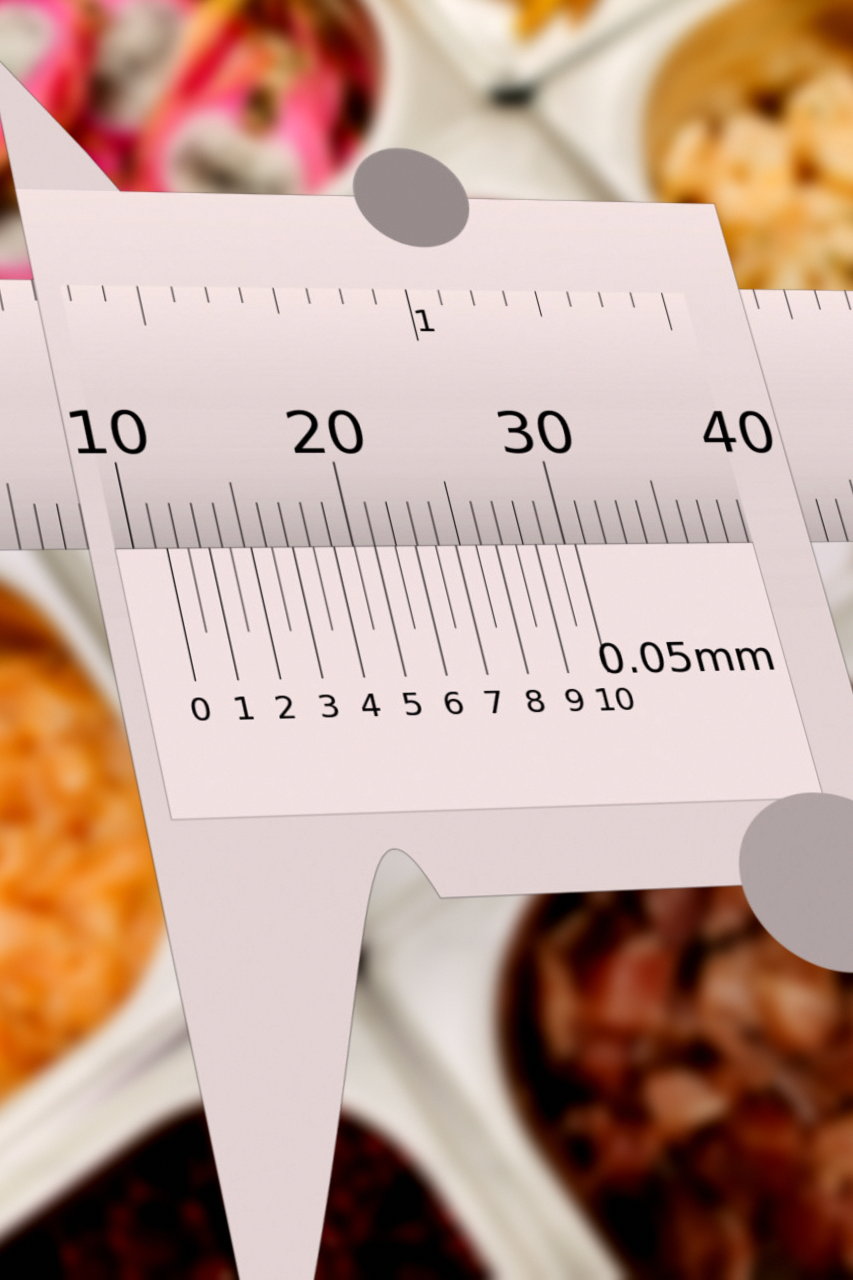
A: 11.5,mm
